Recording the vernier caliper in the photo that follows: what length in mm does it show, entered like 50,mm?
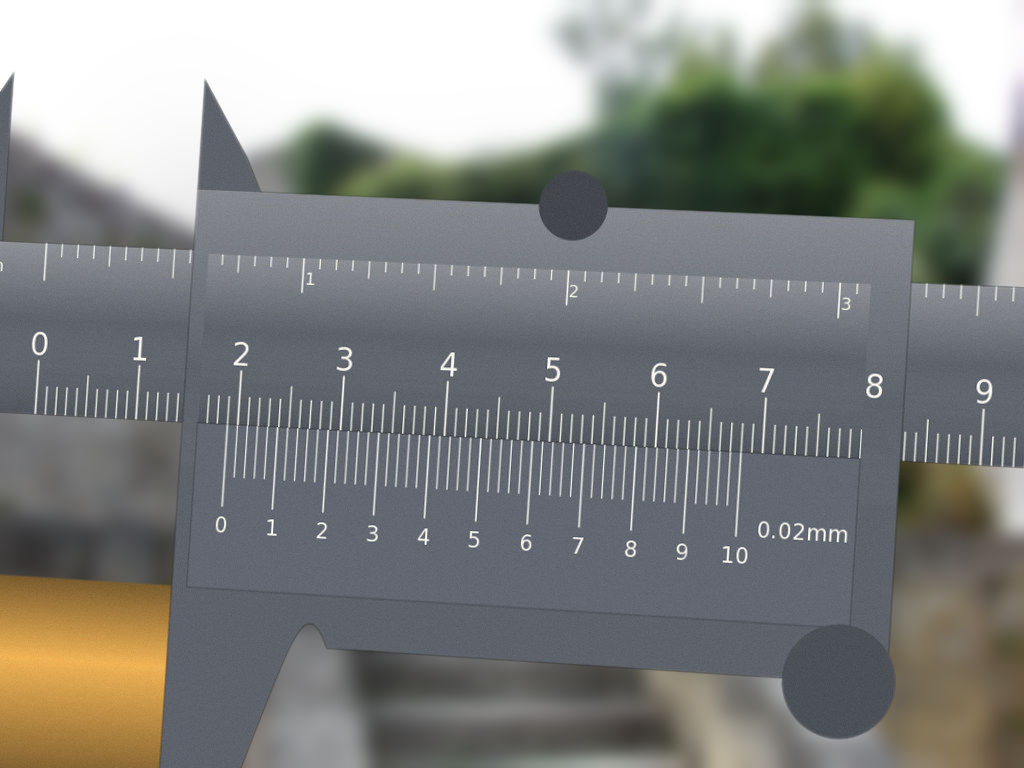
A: 19.0,mm
